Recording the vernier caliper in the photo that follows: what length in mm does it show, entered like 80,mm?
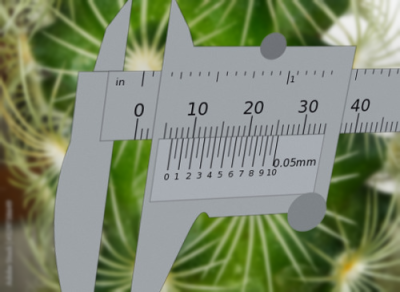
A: 6.4,mm
